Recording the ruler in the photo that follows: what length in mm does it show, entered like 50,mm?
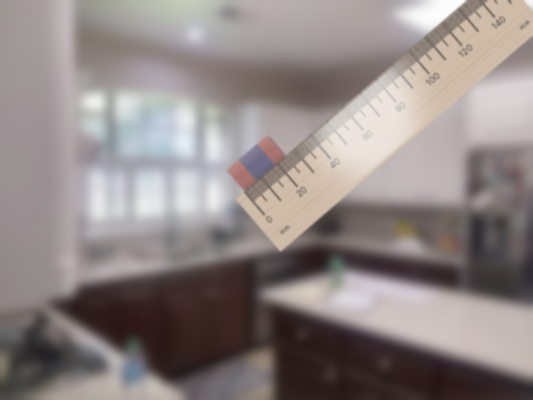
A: 25,mm
